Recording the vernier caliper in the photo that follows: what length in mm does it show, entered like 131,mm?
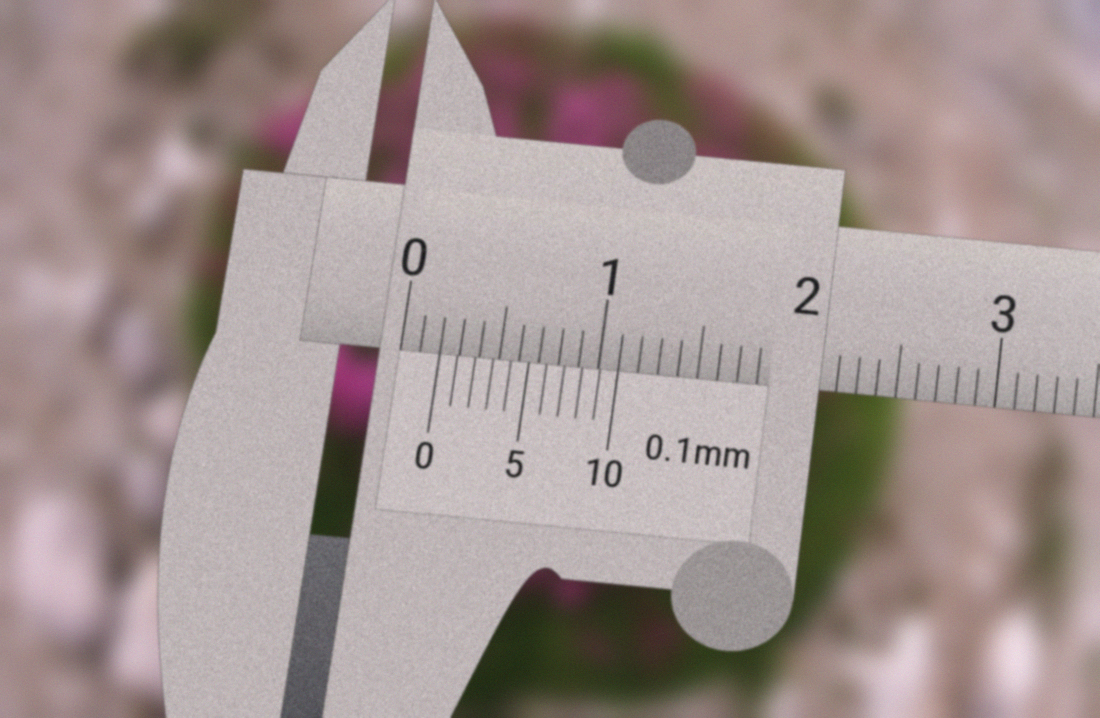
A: 2.0,mm
